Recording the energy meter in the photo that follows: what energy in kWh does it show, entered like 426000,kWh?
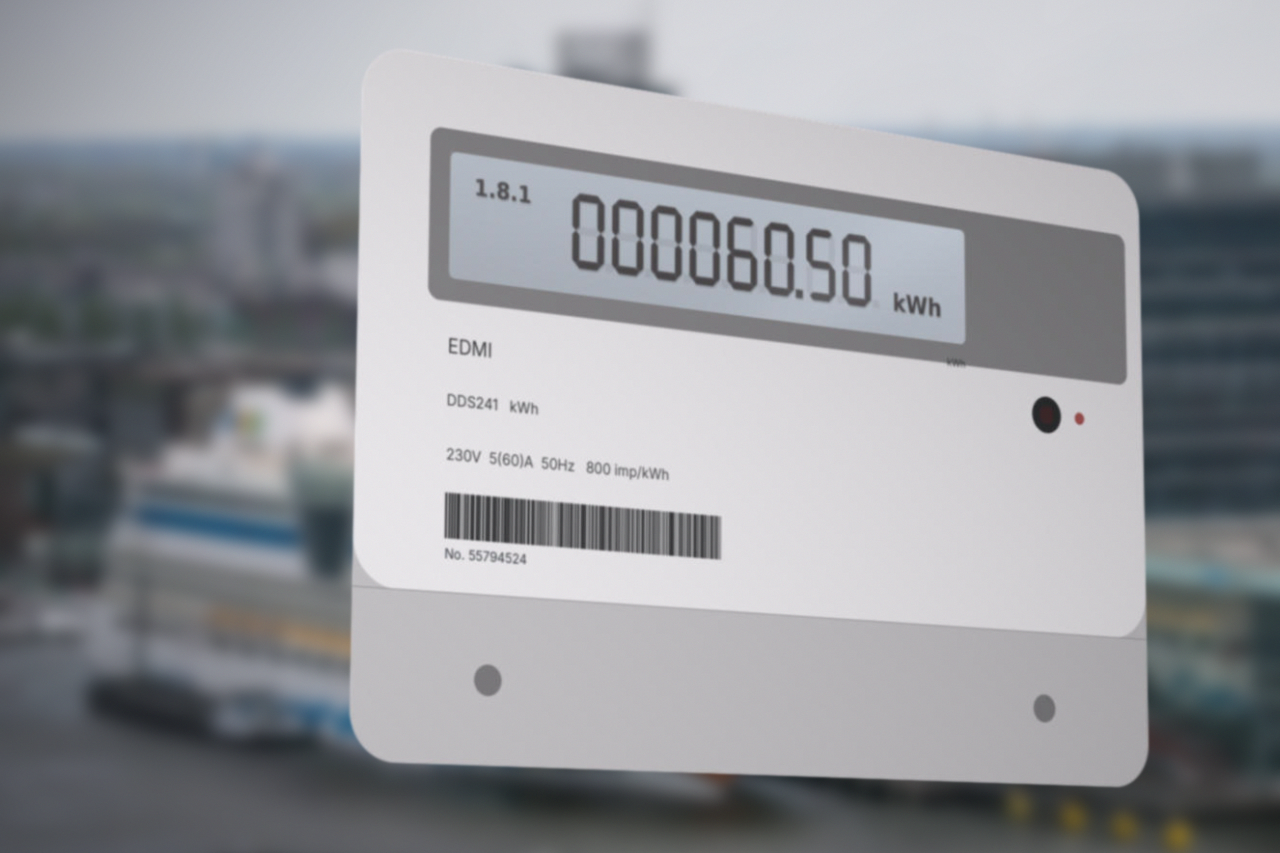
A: 60.50,kWh
